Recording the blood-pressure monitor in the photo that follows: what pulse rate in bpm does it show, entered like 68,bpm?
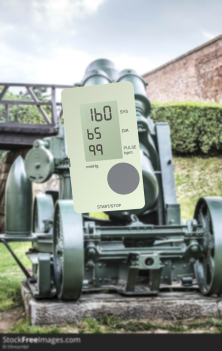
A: 99,bpm
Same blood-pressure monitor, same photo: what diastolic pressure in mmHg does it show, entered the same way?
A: 65,mmHg
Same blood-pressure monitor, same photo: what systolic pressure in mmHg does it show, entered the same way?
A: 160,mmHg
